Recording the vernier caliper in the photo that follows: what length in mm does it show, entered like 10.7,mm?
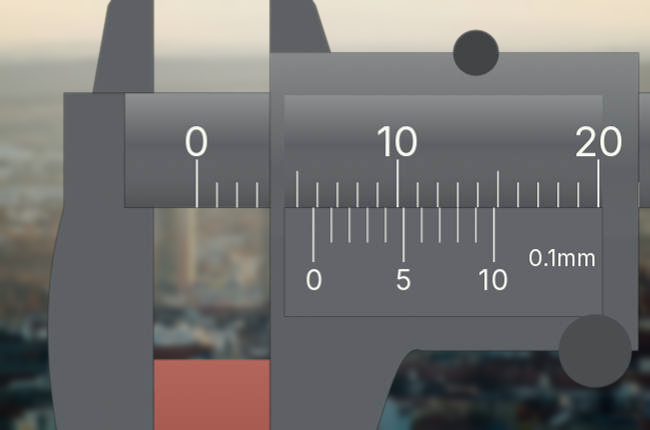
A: 5.8,mm
